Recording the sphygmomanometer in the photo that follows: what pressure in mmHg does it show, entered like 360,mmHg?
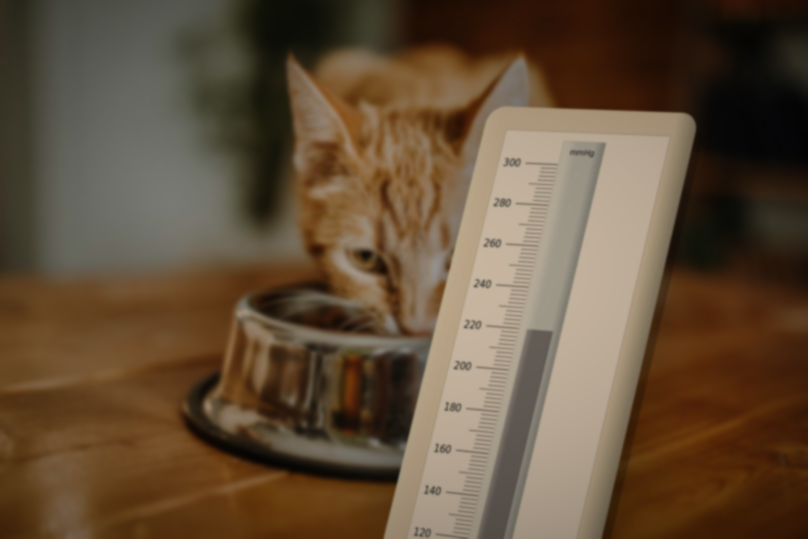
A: 220,mmHg
